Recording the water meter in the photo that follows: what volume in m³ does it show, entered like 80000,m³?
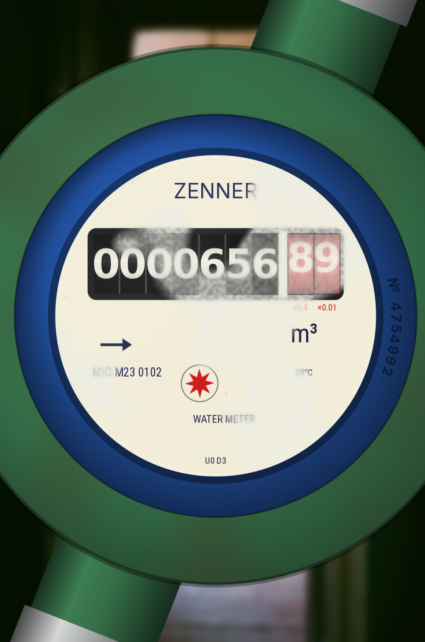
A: 656.89,m³
